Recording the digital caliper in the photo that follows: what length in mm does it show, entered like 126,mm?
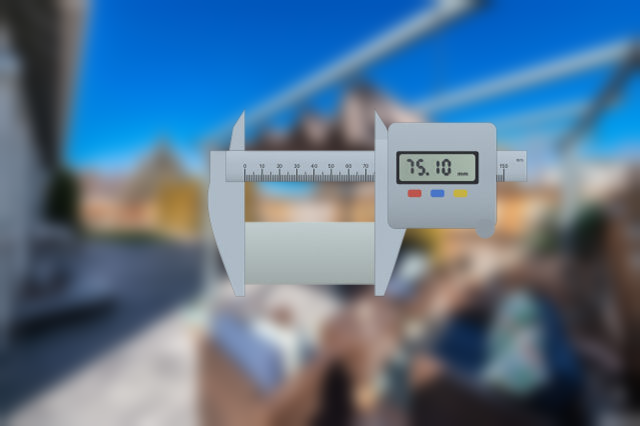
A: 75.10,mm
